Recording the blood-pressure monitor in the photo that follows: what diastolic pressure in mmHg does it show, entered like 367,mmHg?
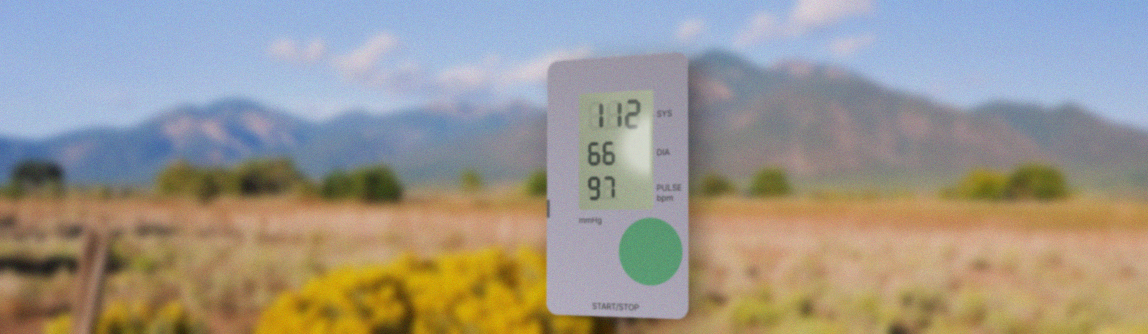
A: 66,mmHg
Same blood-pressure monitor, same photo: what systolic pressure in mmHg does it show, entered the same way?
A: 112,mmHg
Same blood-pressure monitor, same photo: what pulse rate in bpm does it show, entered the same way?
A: 97,bpm
